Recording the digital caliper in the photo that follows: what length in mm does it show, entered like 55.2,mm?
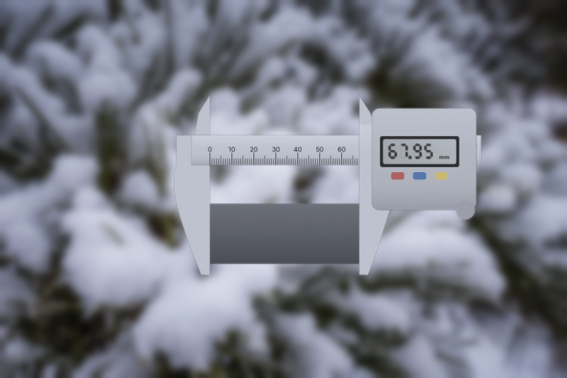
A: 67.95,mm
